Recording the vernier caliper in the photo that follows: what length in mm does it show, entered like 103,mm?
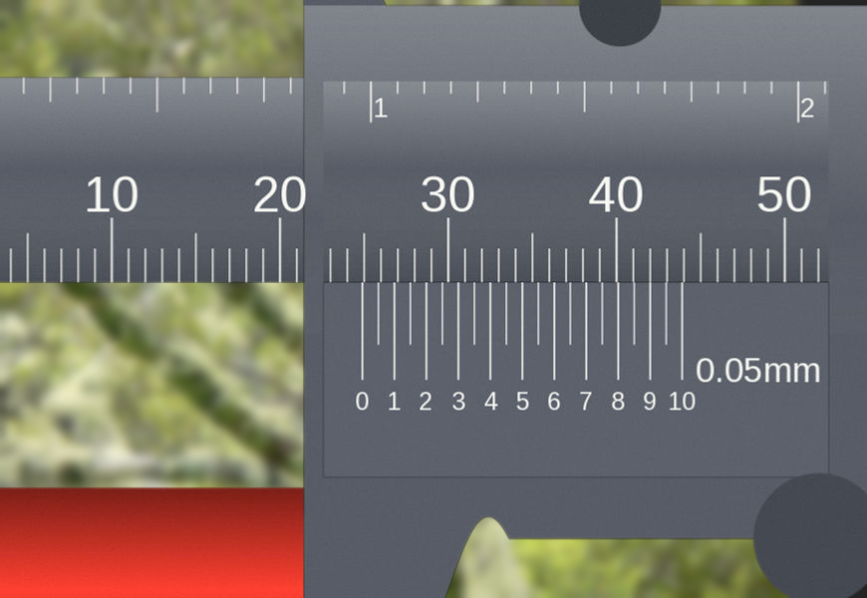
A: 24.9,mm
